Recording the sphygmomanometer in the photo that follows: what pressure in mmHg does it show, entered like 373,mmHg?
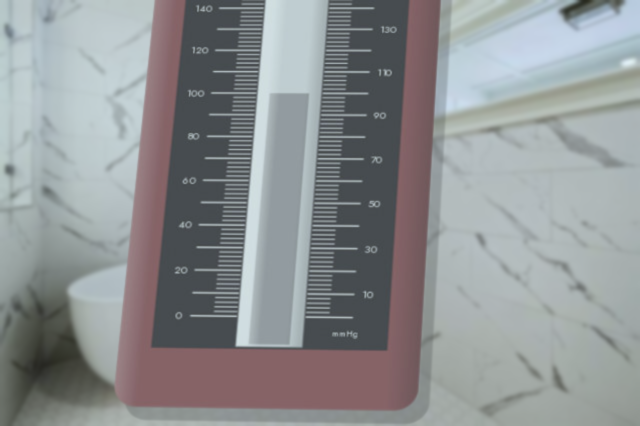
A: 100,mmHg
